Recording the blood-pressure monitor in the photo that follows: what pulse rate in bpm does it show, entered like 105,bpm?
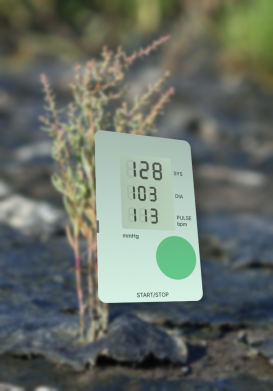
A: 113,bpm
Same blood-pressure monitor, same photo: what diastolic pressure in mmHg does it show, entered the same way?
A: 103,mmHg
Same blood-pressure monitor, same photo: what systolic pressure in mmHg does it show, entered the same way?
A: 128,mmHg
